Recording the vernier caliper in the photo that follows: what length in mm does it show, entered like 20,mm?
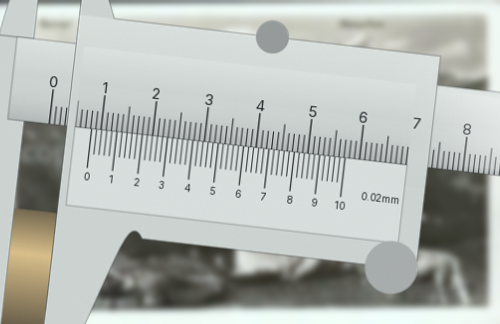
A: 8.2,mm
